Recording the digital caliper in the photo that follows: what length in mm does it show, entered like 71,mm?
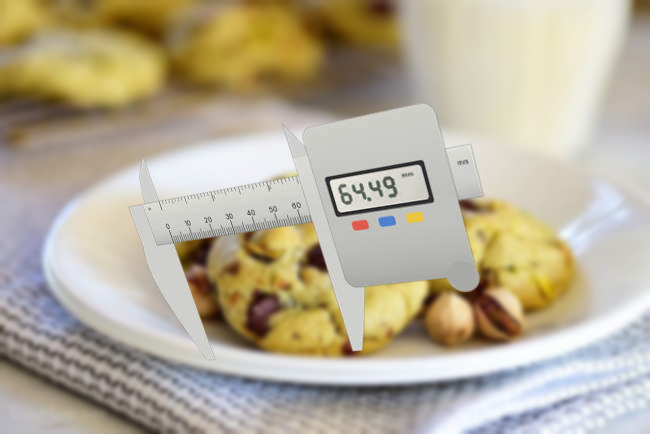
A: 64.49,mm
